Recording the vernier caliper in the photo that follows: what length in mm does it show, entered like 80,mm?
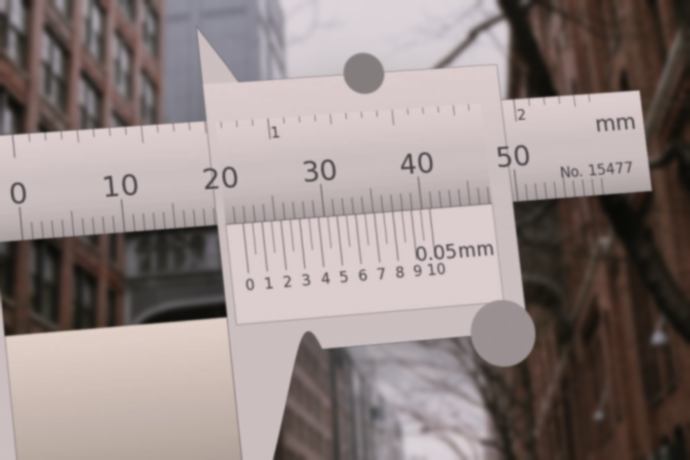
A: 21.8,mm
